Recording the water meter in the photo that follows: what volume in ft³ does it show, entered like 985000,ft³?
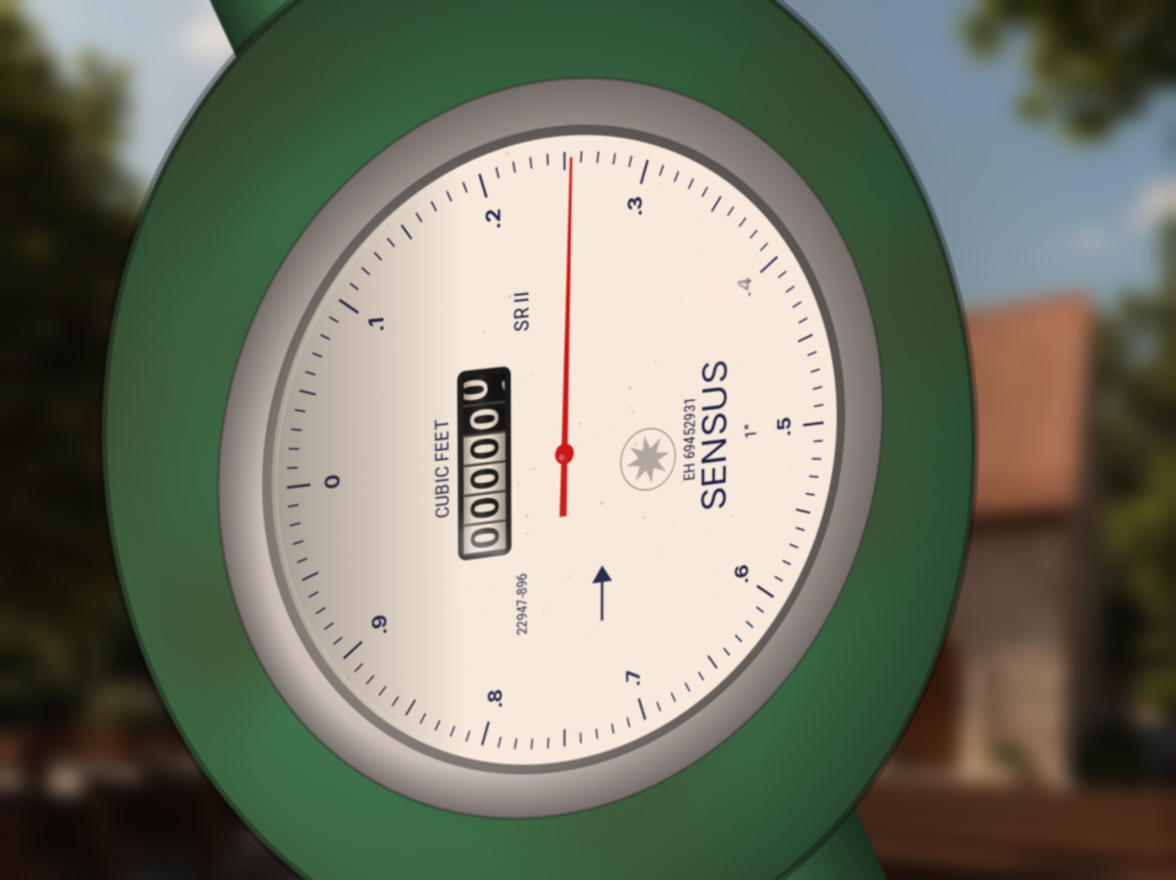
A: 0.25,ft³
